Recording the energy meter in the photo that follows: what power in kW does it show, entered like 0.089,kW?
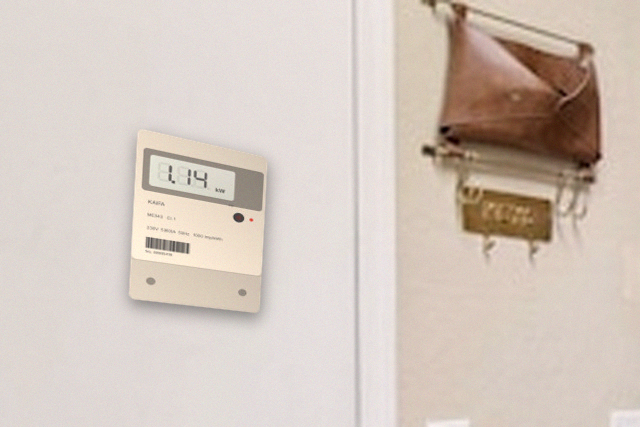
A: 1.14,kW
